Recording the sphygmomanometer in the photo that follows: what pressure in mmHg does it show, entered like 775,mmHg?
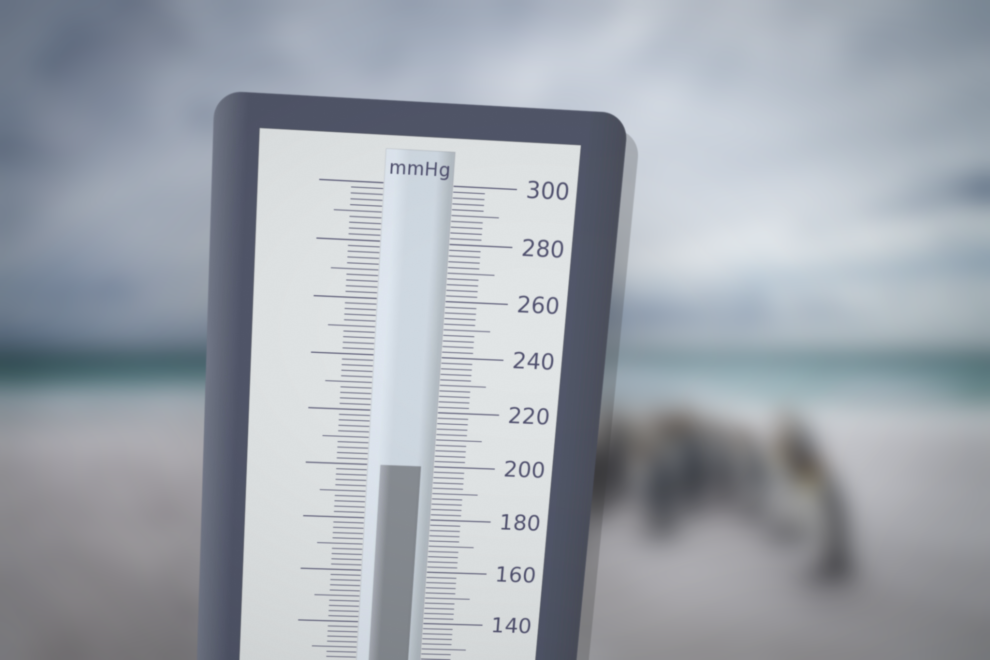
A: 200,mmHg
